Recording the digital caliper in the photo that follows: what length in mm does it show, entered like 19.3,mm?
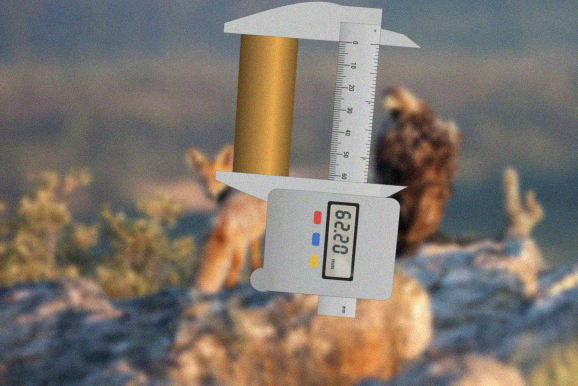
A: 62.20,mm
